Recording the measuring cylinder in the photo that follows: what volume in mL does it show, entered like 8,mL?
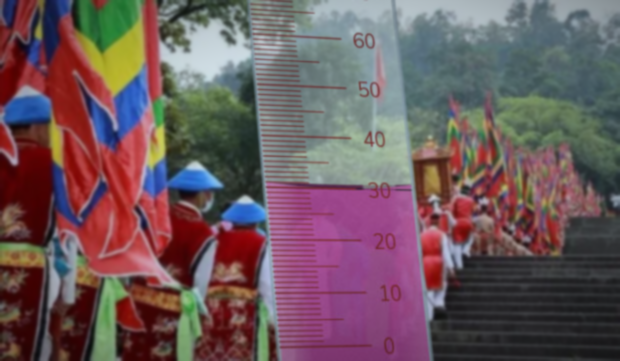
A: 30,mL
